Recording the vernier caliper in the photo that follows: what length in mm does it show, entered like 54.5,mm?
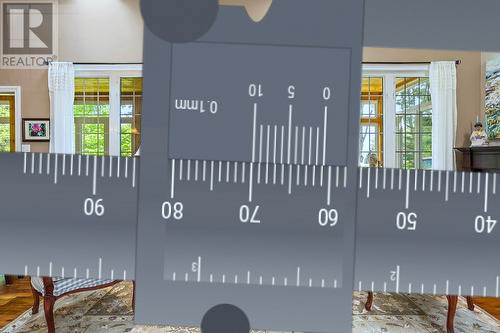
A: 60.8,mm
